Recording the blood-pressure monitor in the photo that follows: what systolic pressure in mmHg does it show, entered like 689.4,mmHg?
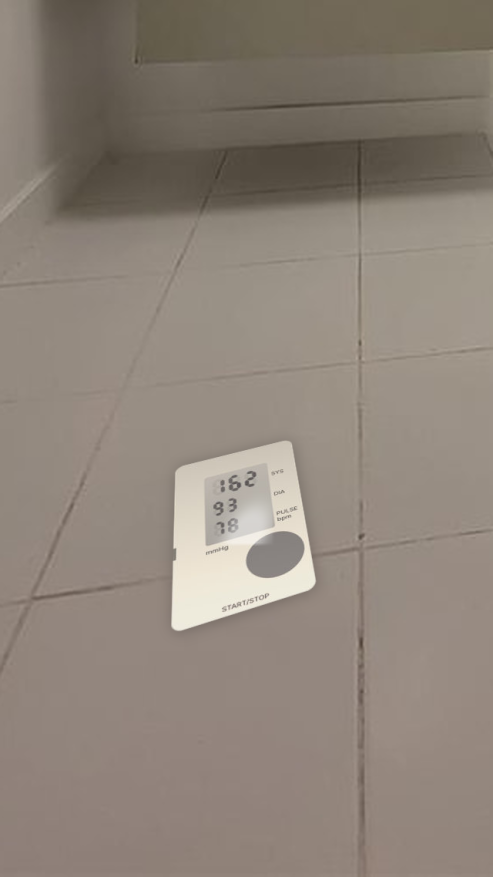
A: 162,mmHg
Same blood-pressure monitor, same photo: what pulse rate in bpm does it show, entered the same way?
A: 78,bpm
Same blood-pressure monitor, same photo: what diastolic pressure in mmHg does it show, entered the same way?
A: 93,mmHg
